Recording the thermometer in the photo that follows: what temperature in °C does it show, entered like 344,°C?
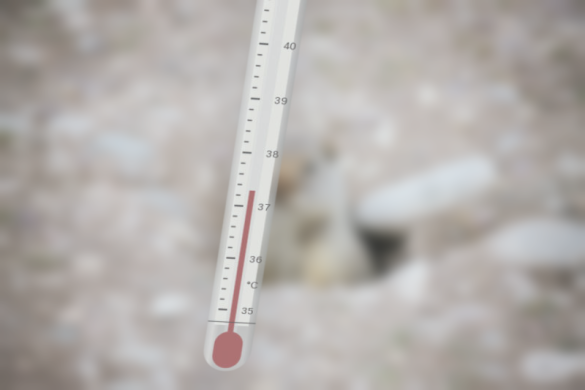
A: 37.3,°C
